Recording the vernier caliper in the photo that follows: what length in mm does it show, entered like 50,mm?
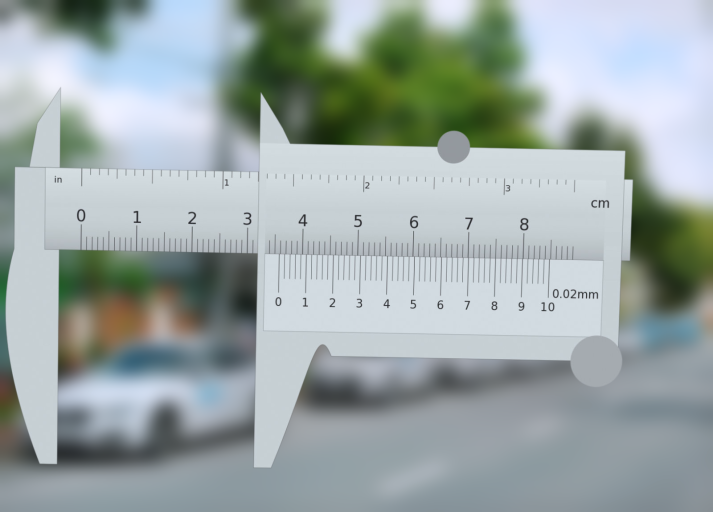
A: 35.8,mm
